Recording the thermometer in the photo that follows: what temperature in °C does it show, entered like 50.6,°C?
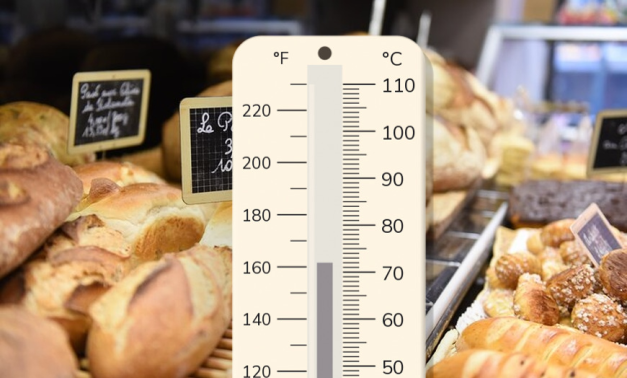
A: 72,°C
